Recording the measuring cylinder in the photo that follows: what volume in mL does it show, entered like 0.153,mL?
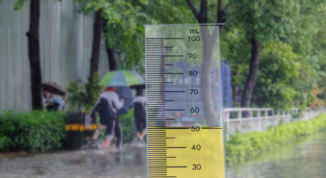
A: 50,mL
